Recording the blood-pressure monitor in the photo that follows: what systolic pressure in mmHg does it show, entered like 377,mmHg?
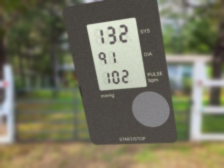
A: 132,mmHg
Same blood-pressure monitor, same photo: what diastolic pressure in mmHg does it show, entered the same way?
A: 91,mmHg
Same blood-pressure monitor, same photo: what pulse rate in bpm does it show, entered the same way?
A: 102,bpm
